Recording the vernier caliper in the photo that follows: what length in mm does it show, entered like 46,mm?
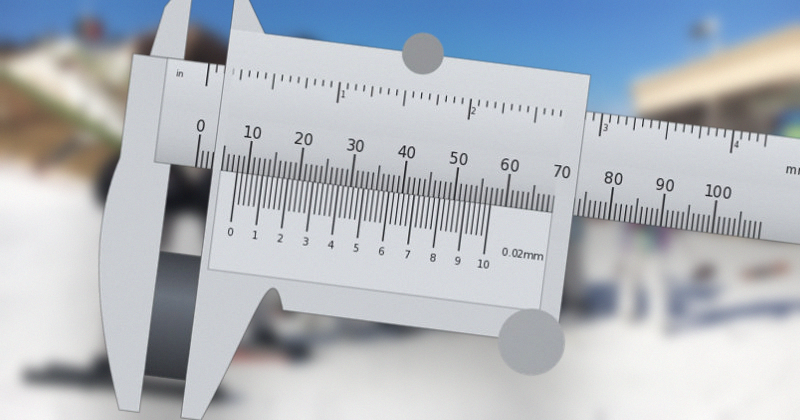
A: 8.0,mm
